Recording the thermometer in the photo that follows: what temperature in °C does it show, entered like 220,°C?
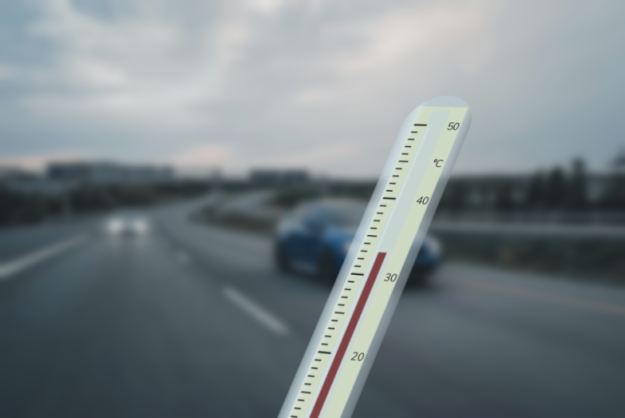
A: 33,°C
